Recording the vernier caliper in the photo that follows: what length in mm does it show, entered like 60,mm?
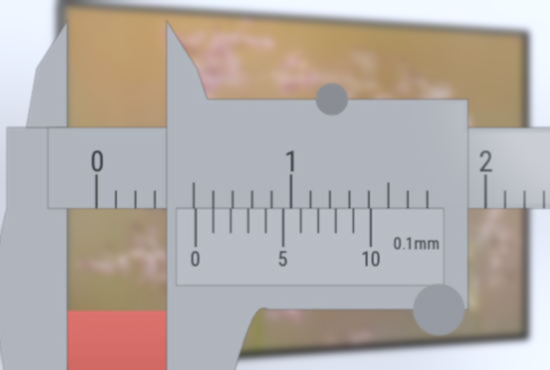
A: 5.1,mm
